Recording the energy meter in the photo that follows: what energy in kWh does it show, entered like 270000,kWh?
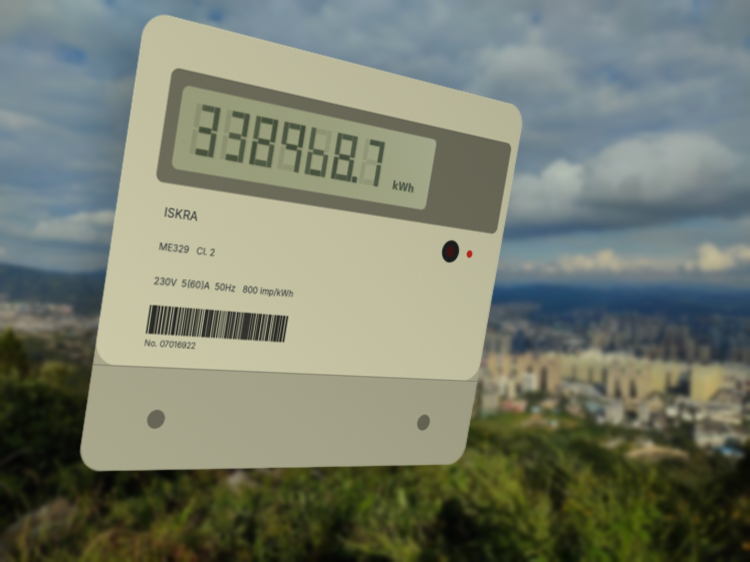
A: 338968.7,kWh
